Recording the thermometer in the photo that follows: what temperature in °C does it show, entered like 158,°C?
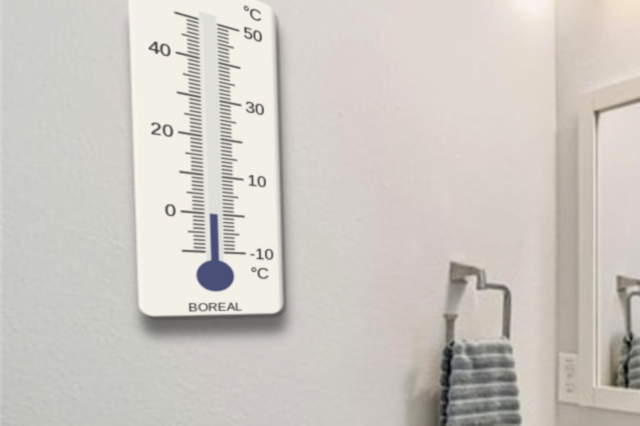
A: 0,°C
